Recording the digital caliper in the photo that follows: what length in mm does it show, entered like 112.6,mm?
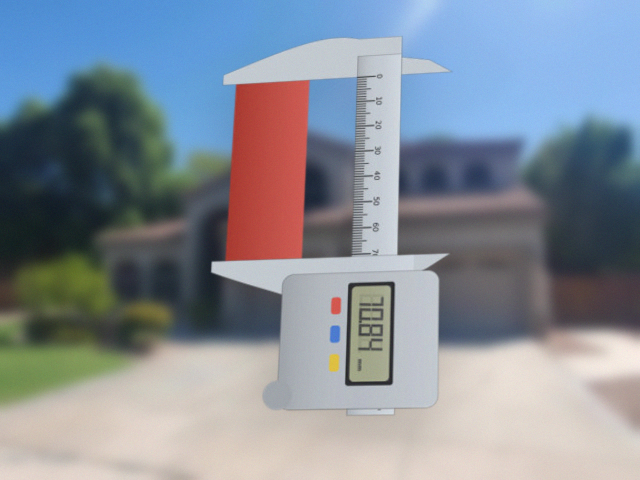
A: 70.84,mm
